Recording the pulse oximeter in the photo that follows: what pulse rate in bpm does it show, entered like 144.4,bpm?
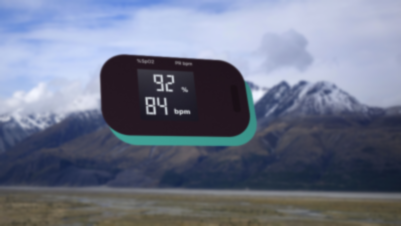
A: 84,bpm
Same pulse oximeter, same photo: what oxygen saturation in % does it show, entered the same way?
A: 92,%
